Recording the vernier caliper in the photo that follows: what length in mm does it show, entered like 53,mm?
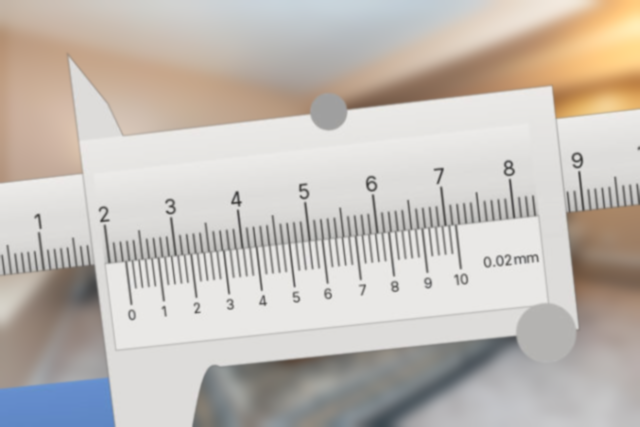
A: 22.5,mm
